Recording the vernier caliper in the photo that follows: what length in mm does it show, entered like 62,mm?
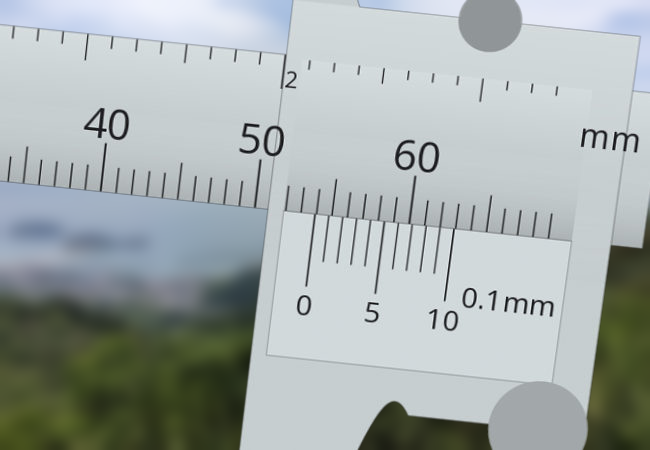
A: 53.9,mm
